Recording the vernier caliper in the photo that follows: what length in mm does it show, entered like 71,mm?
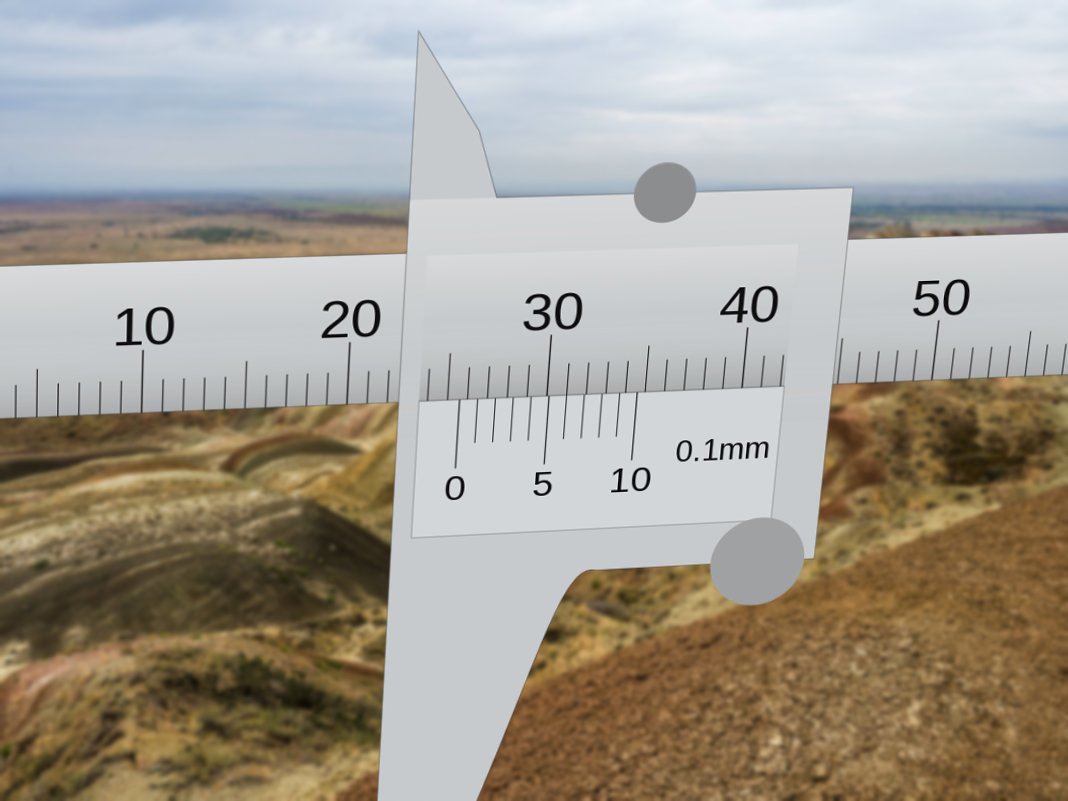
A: 25.6,mm
